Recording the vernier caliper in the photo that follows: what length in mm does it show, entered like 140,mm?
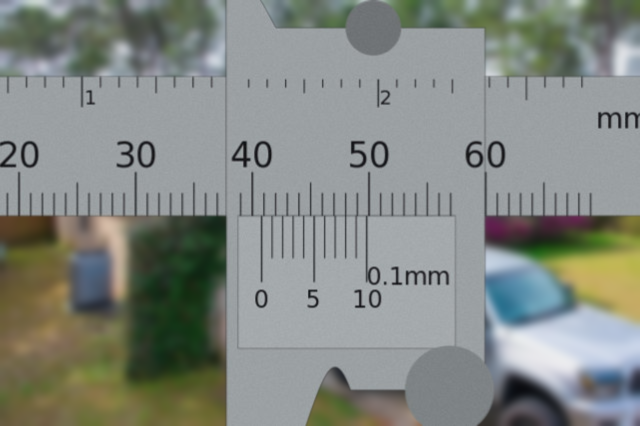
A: 40.8,mm
